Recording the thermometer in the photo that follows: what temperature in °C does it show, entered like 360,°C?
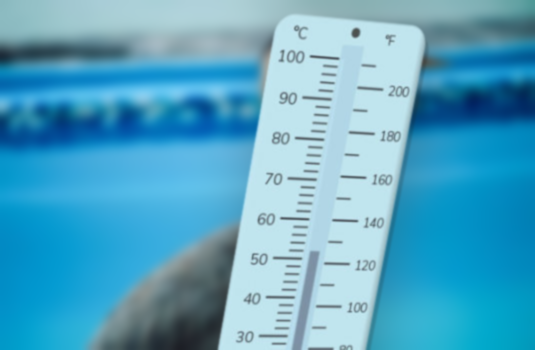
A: 52,°C
